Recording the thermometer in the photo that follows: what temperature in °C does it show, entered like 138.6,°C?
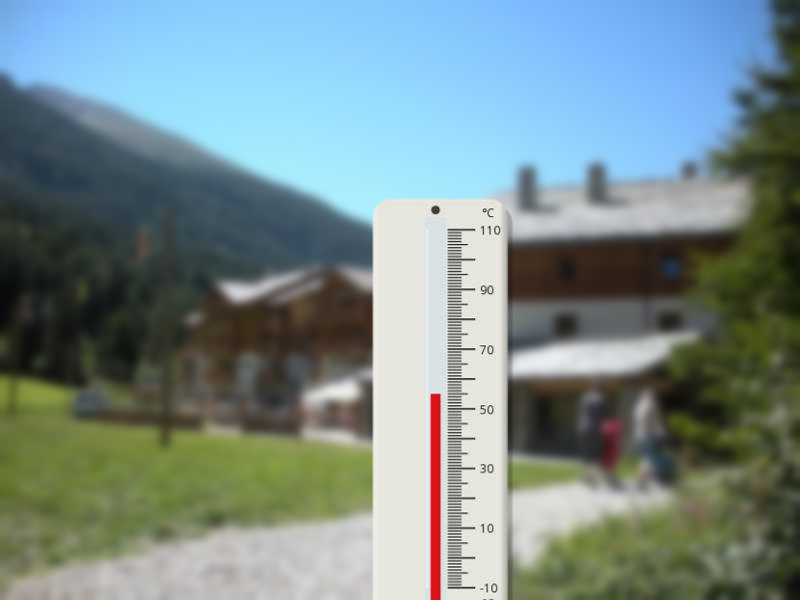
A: 55,°C
